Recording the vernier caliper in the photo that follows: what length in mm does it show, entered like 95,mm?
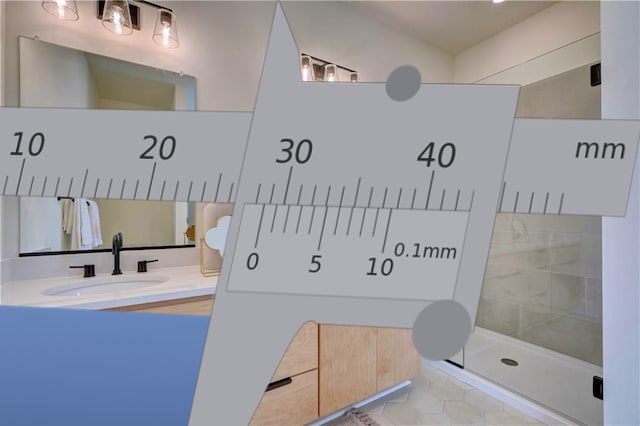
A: 28.6,mm
